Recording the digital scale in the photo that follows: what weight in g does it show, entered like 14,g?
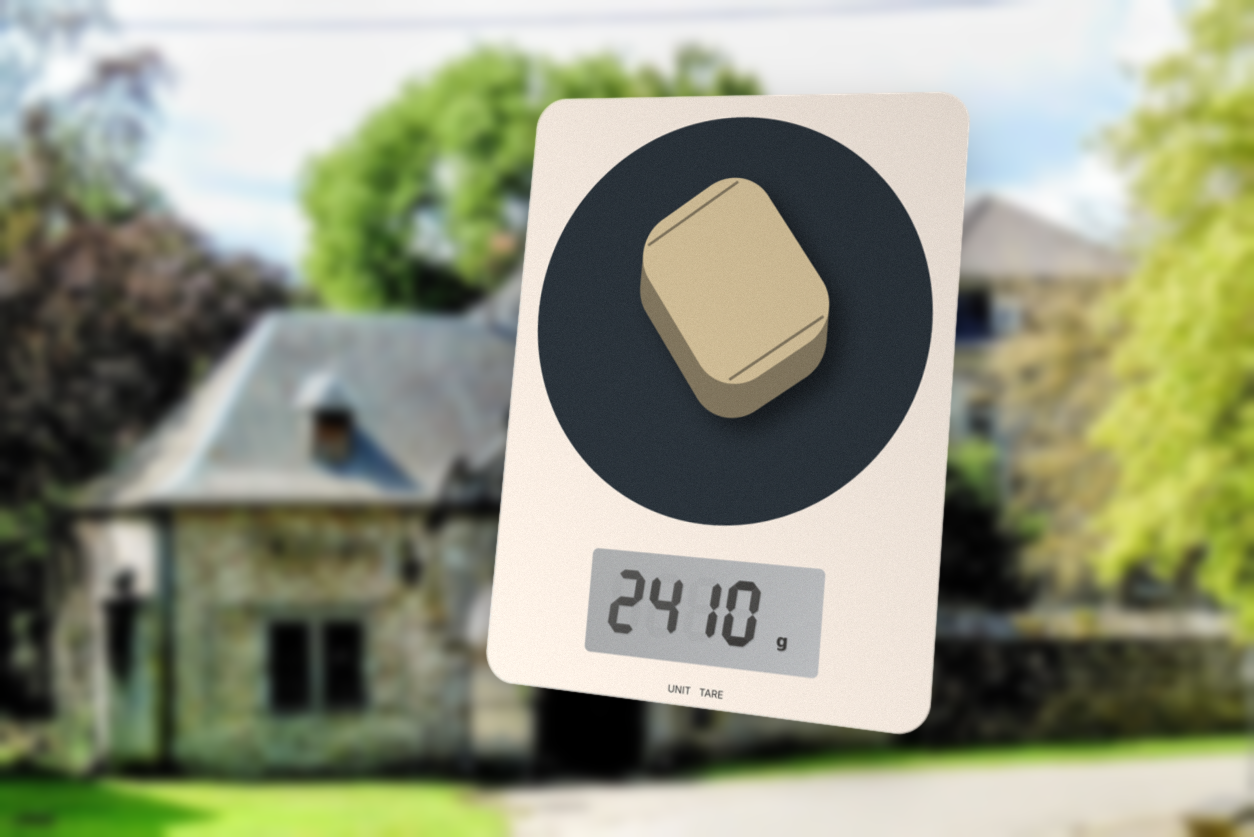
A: 2410,g
